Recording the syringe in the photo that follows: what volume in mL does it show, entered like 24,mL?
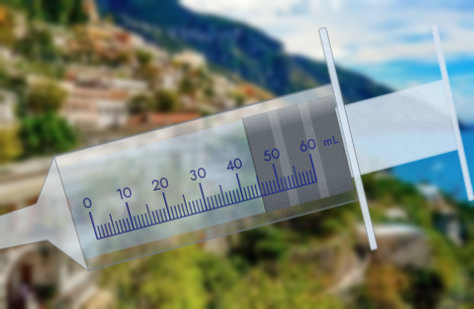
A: 45,mL
